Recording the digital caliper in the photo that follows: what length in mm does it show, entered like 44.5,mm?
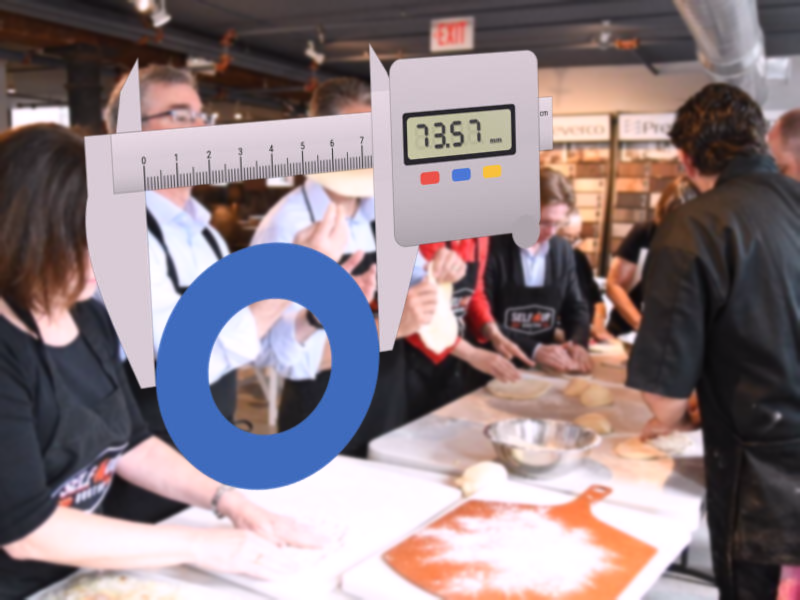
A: 73.57,mm
